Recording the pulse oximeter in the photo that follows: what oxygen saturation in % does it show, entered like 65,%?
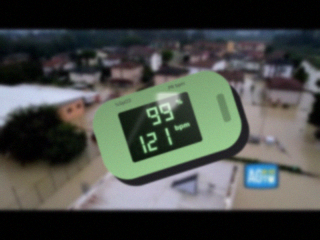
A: 99,%
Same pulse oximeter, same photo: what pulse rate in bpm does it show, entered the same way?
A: 121,bpm
